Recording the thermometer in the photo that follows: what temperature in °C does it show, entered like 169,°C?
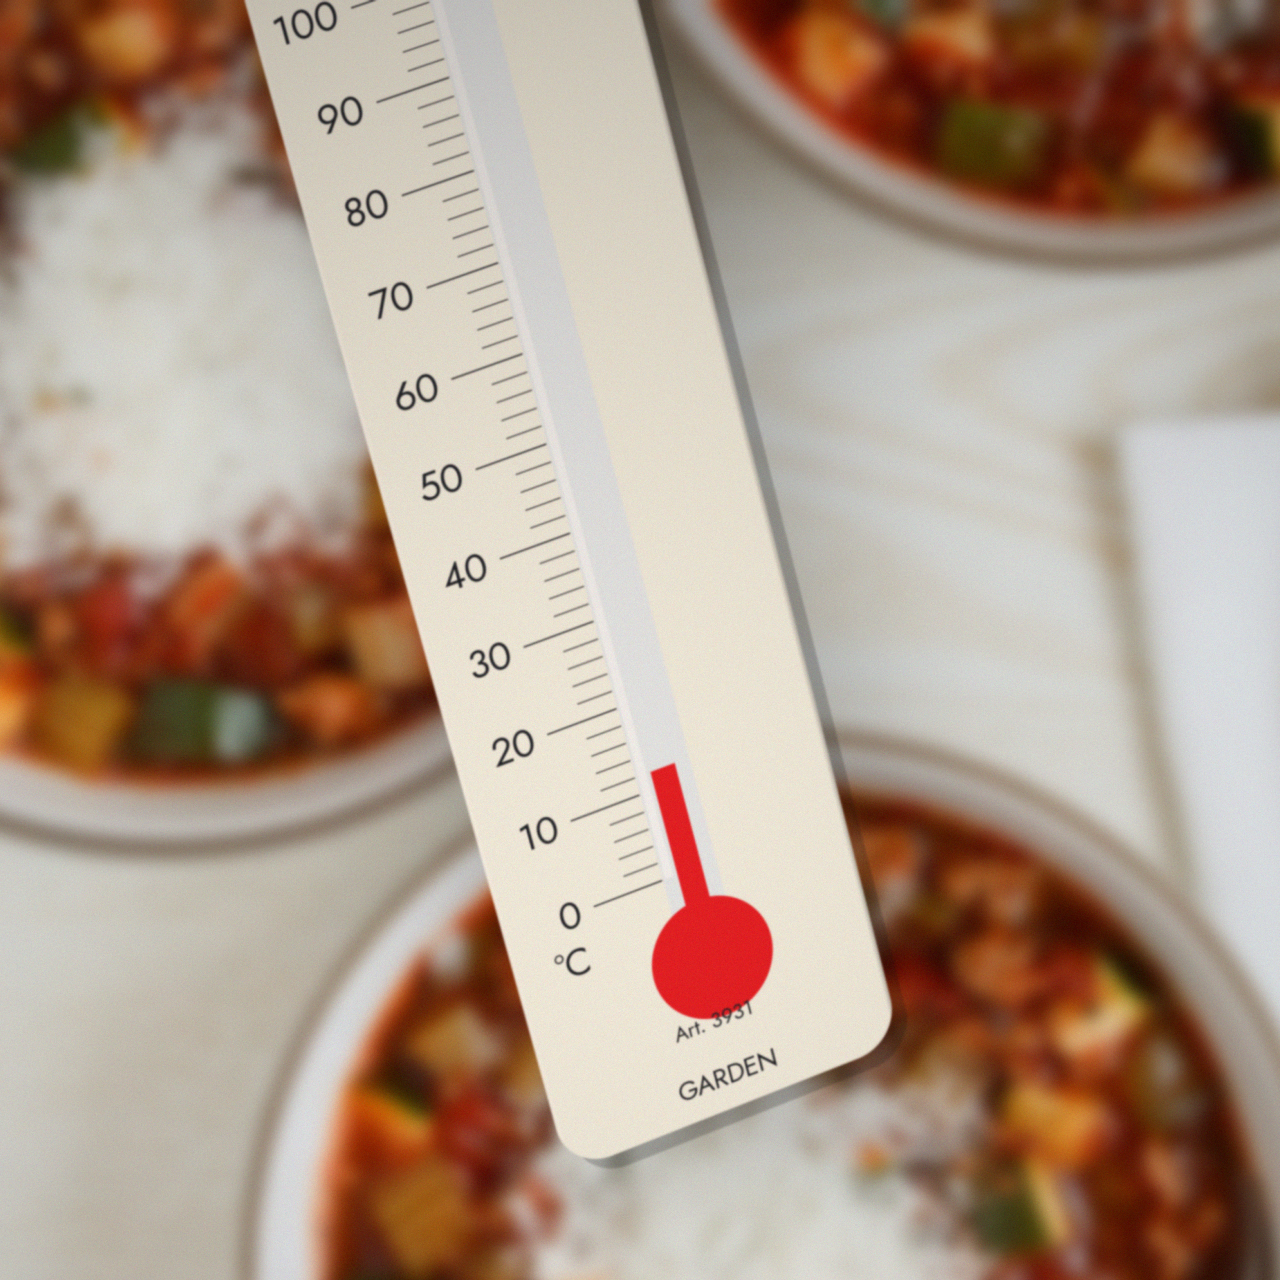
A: 12,°C
